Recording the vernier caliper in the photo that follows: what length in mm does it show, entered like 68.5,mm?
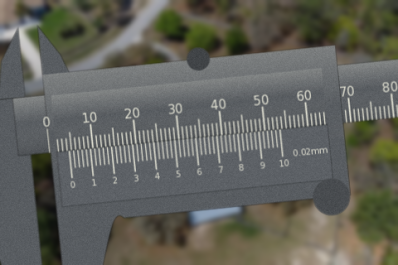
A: 4.5,mm
